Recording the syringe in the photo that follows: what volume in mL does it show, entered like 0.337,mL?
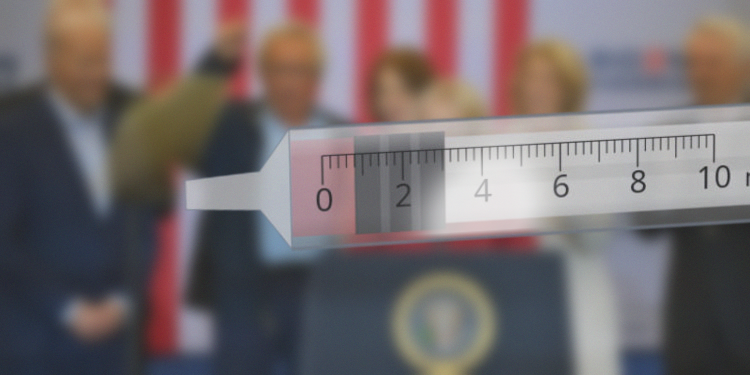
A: 0.8,mL
